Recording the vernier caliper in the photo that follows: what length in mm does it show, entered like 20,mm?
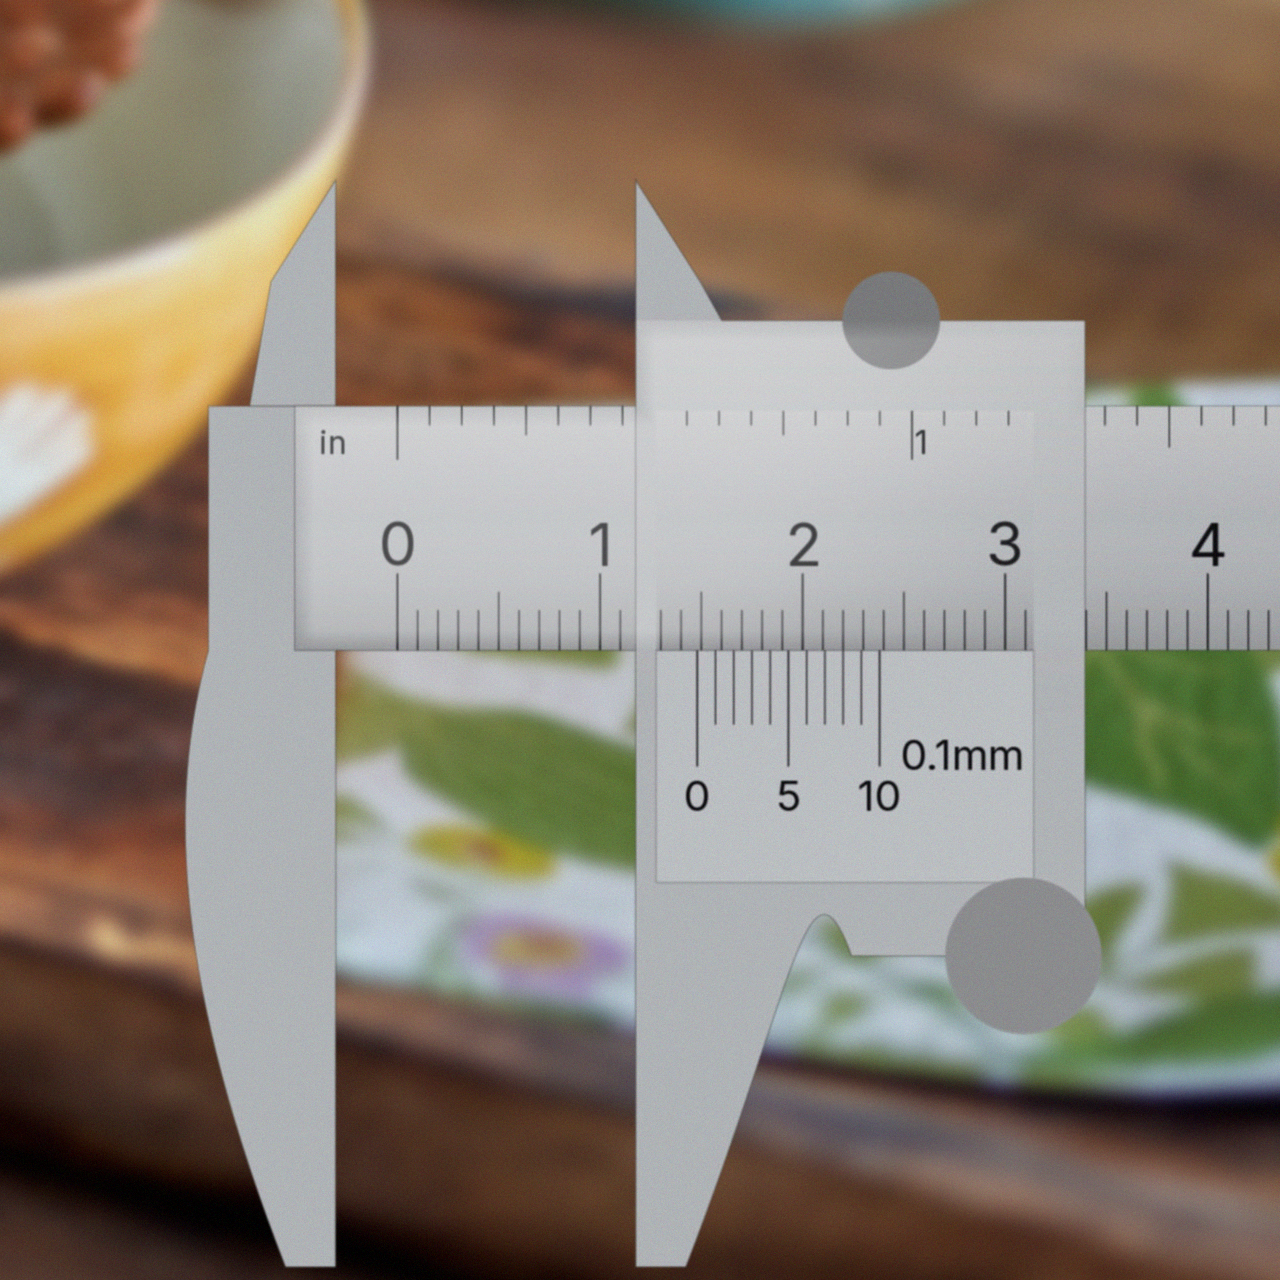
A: 14.8,mm
